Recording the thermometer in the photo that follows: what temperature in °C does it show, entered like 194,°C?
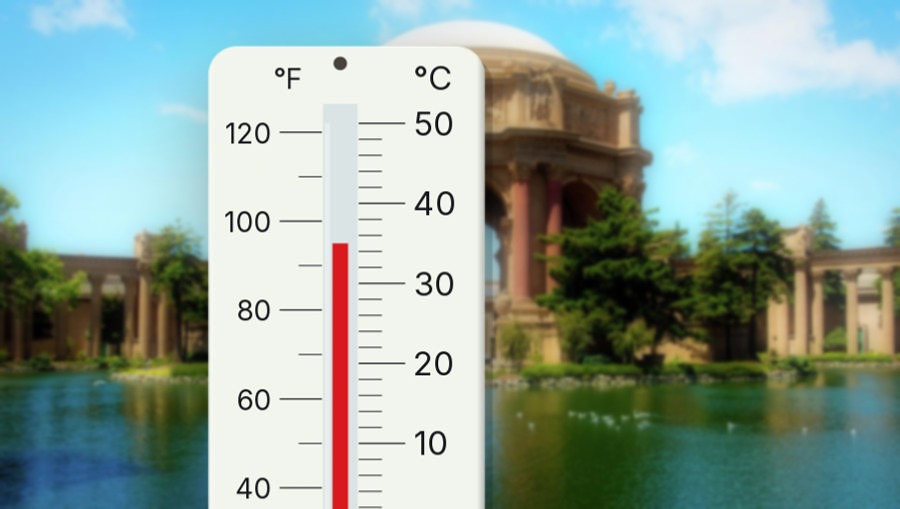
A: 35,°C
